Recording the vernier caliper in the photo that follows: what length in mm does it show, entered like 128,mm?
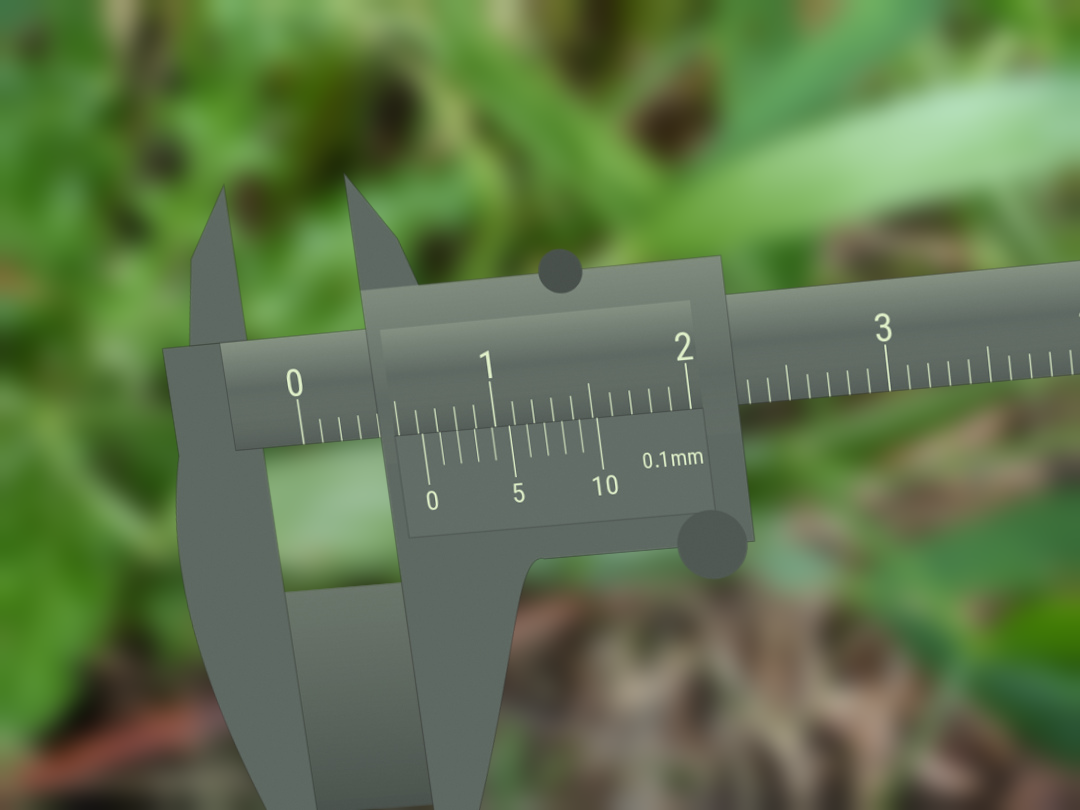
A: 6.2,mm
